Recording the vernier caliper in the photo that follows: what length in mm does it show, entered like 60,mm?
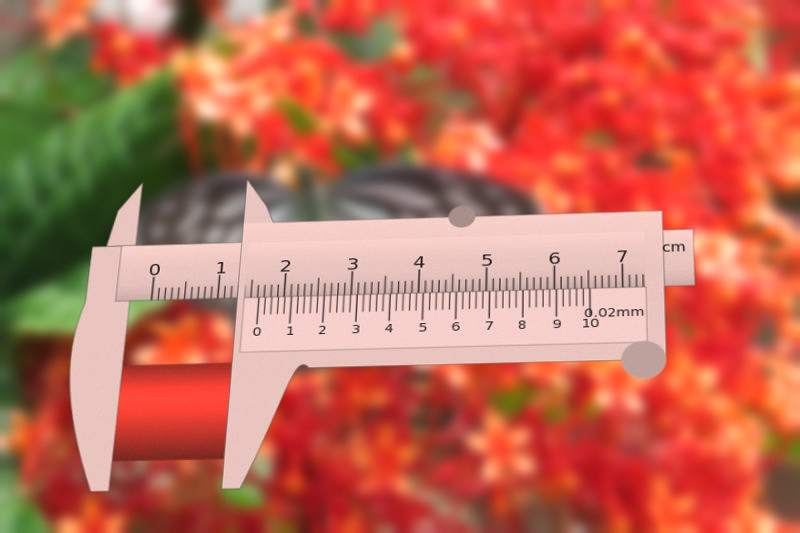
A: 16.2,mm
